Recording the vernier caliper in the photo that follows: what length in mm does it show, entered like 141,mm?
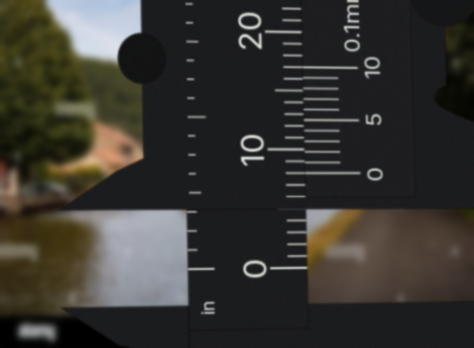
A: 8.0,mm
